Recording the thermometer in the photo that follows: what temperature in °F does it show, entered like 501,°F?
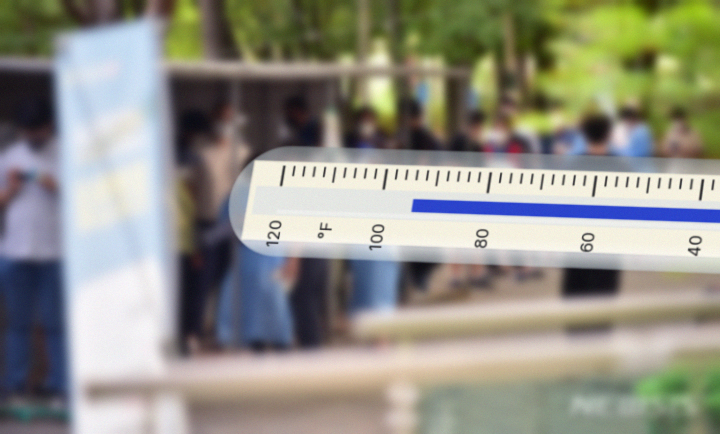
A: 94,°F
